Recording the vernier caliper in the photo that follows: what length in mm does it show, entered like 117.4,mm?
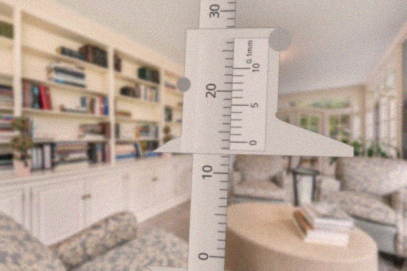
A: 13.8,mm
